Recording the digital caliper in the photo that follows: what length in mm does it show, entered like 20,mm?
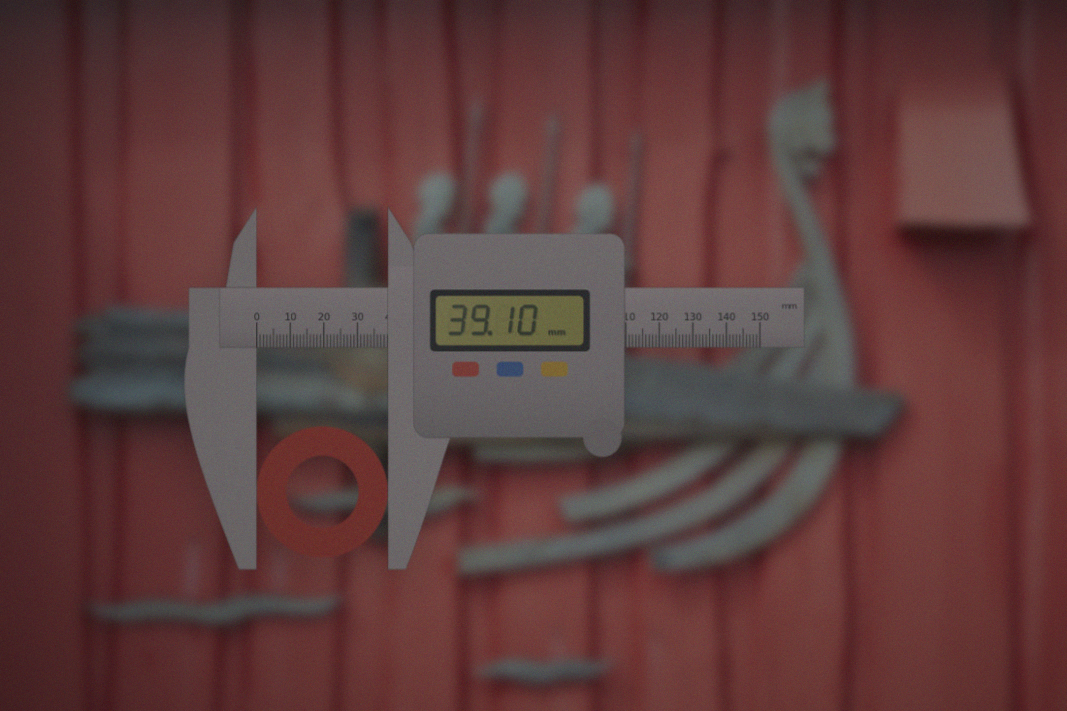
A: 39.10,mm
